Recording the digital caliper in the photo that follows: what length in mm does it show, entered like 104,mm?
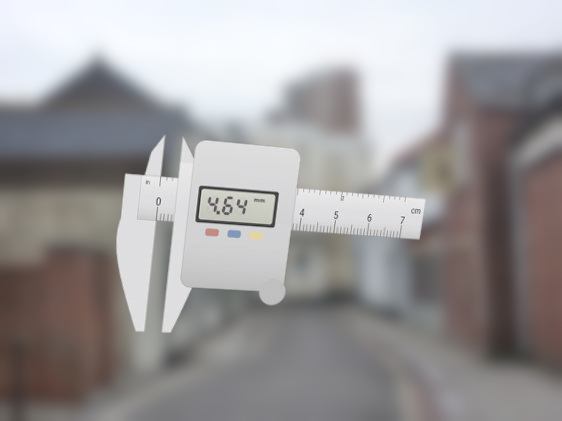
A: 4.64,mm
